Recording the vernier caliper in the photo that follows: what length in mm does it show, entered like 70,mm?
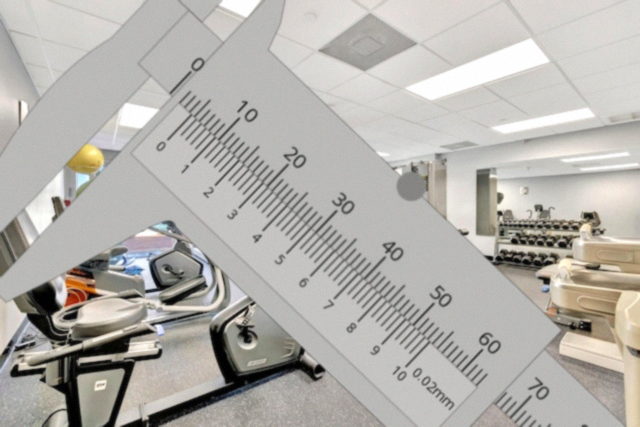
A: 4.5,mm
